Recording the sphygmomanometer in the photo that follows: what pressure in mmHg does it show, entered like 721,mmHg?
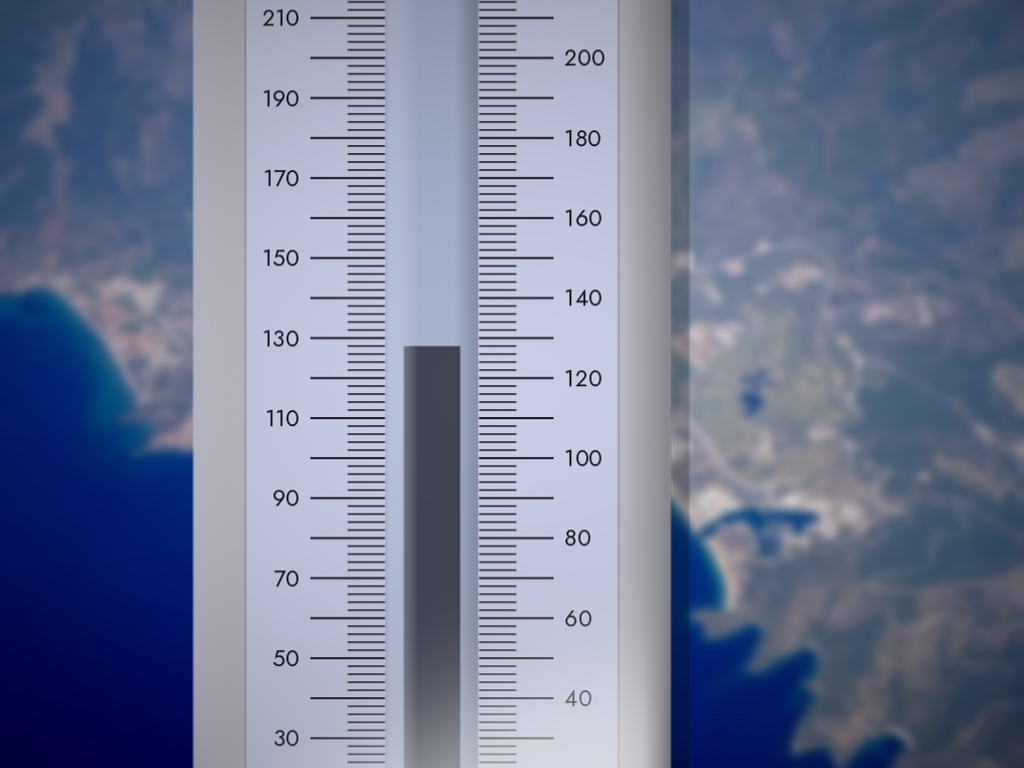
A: 128,mmHg
